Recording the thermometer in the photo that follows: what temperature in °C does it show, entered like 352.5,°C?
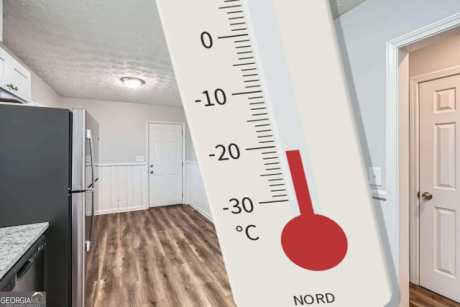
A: -21,°C
